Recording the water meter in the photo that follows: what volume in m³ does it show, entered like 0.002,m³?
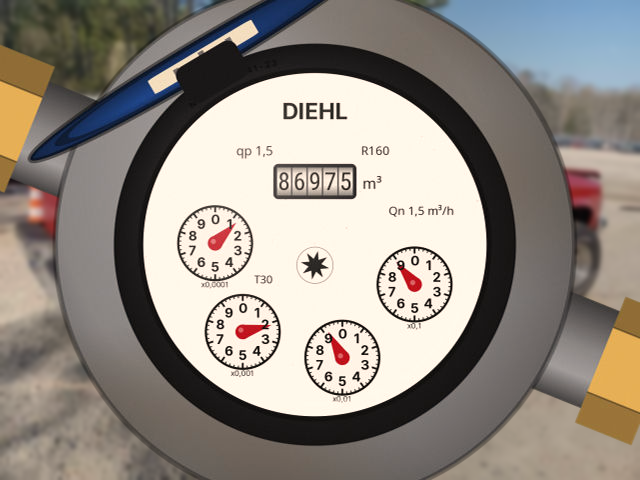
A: 86975.8921,m³
